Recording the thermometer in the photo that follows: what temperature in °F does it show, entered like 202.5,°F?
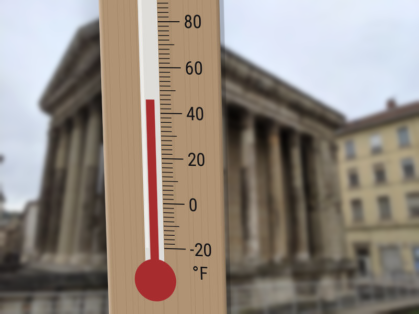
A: 46,°F
